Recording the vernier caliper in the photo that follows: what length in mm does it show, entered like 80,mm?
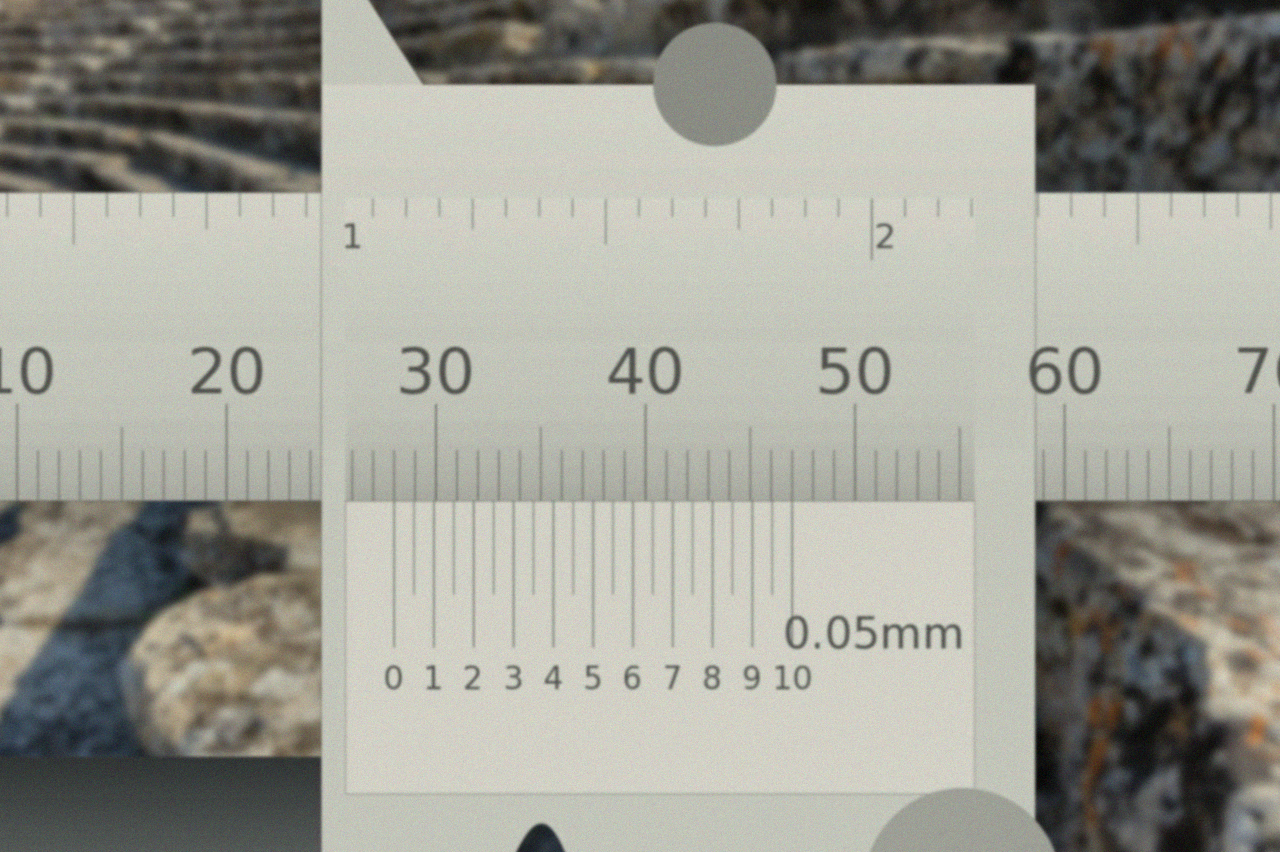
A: 28.0,mm
